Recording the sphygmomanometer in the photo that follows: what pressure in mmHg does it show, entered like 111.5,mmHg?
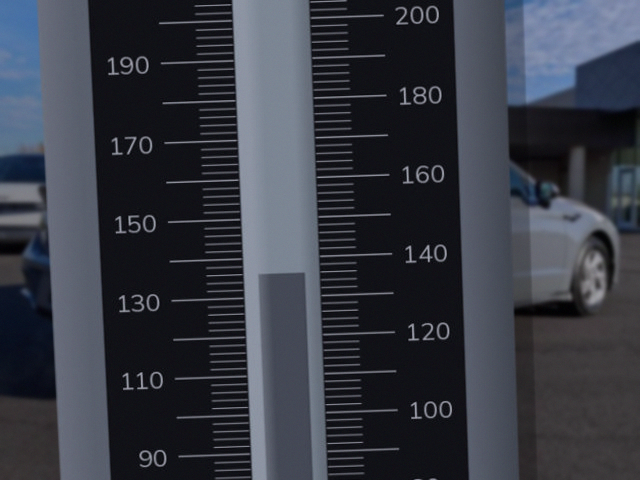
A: 136,mmHg
